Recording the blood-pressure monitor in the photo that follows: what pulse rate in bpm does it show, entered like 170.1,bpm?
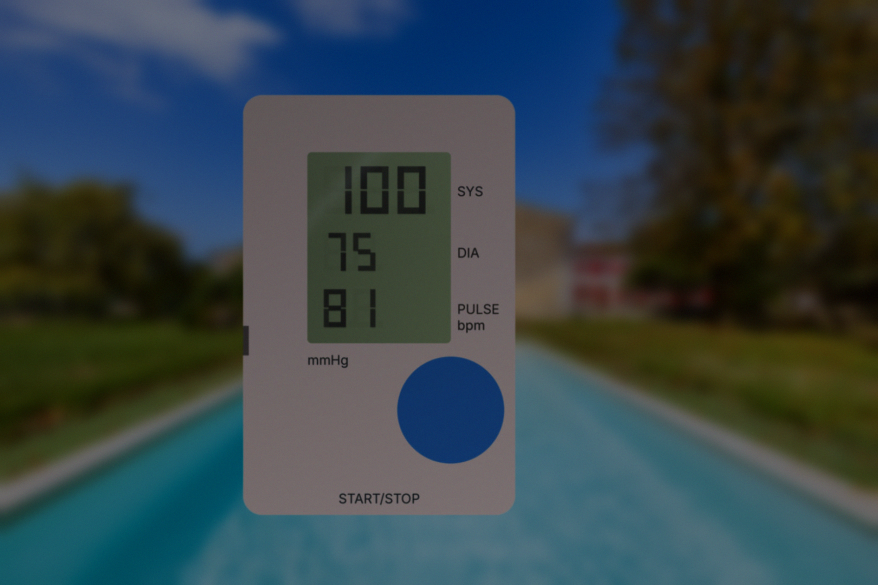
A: 81,bpm
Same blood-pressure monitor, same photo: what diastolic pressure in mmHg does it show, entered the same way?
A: 75,mmHg
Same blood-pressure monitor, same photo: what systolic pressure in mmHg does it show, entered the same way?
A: 100,mmHg
